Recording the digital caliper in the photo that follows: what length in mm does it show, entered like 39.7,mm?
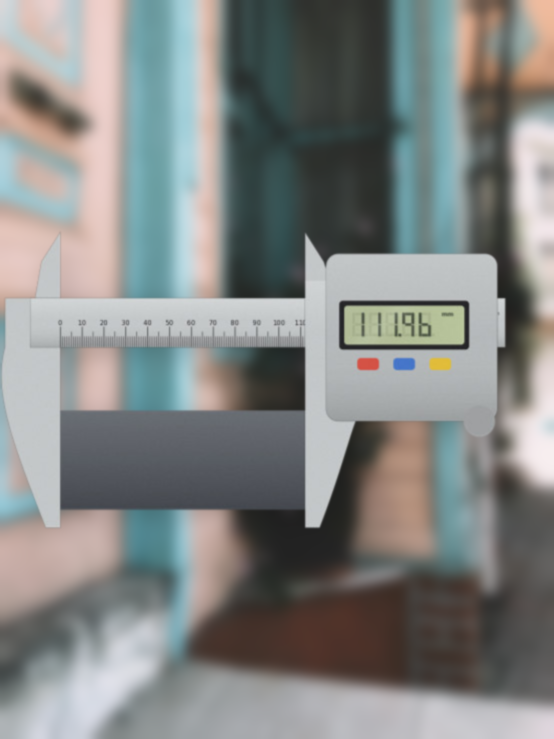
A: 111.96,mm
